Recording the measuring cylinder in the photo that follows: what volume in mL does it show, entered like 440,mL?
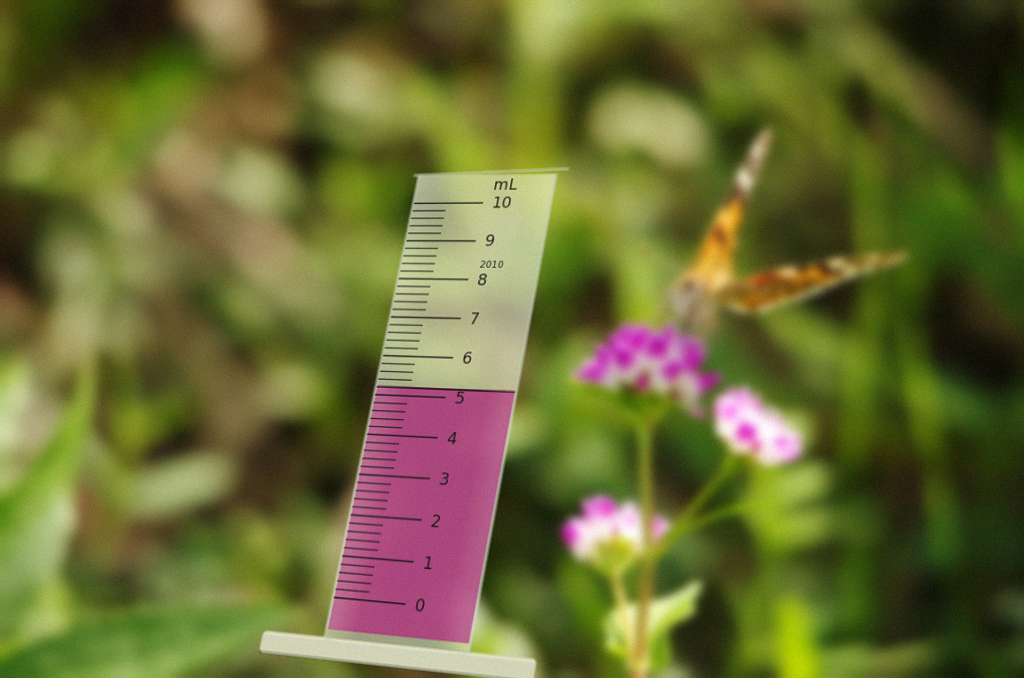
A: 5.2,mL
